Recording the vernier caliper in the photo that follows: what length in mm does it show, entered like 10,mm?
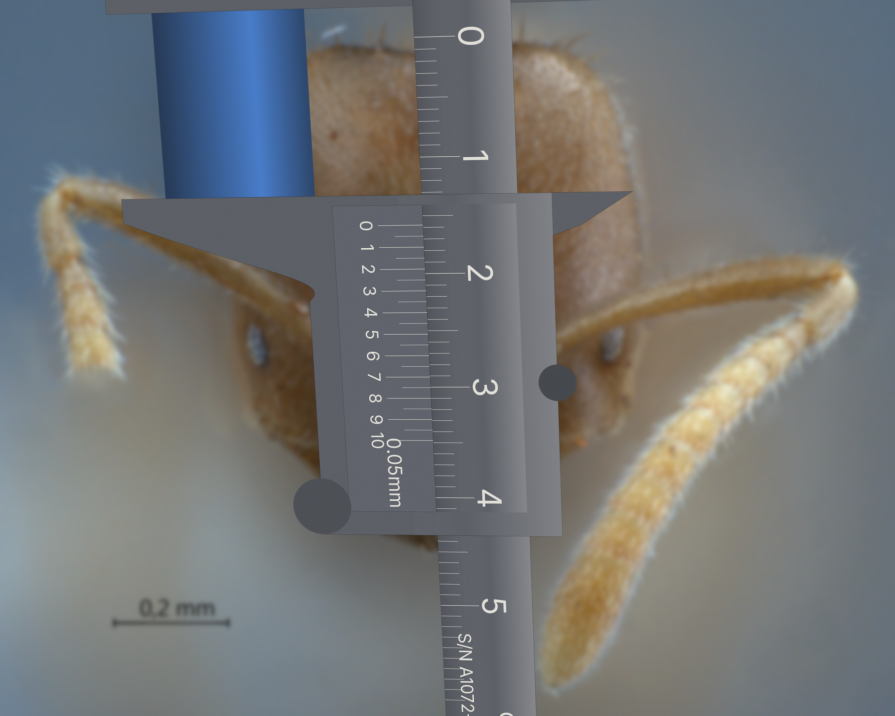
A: 15.8,mm
